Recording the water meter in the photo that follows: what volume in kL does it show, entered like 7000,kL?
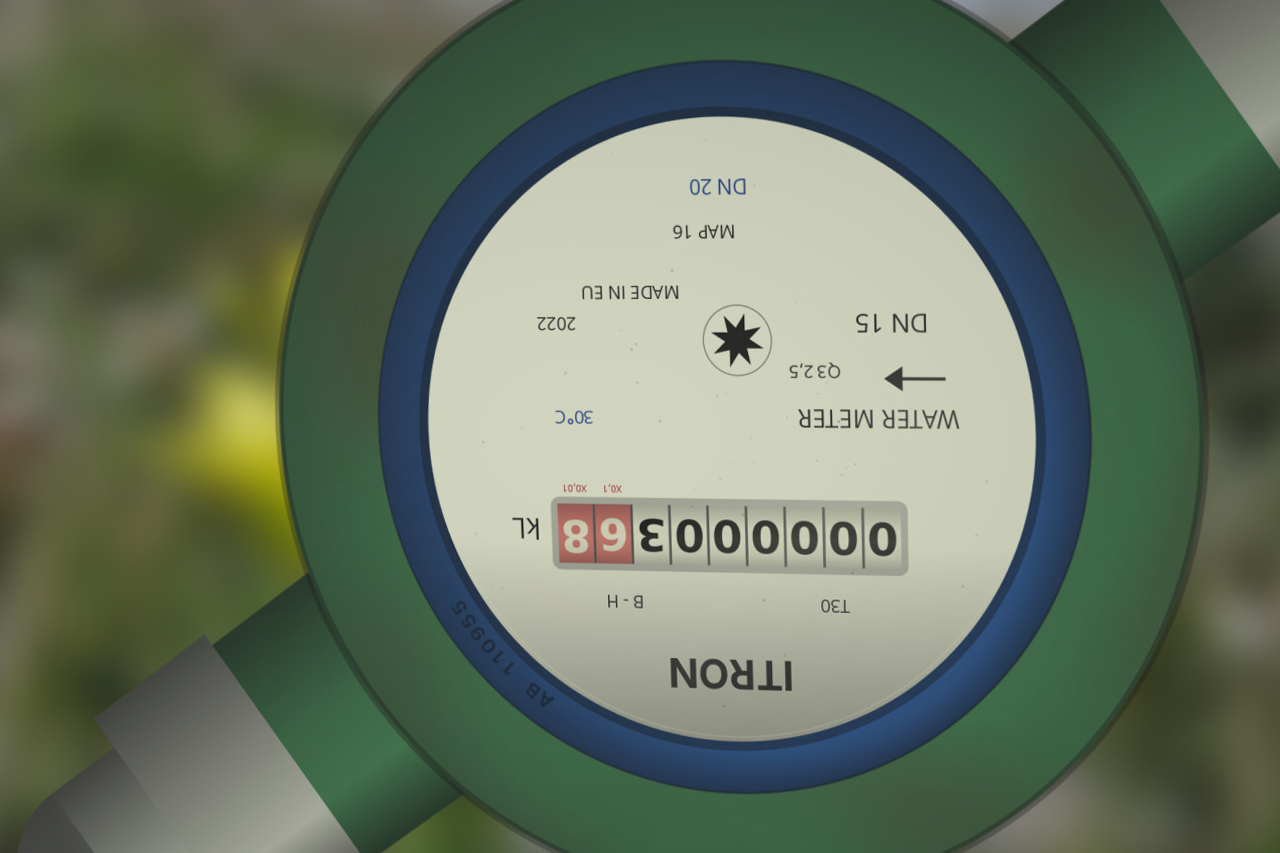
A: 3.68,kL
